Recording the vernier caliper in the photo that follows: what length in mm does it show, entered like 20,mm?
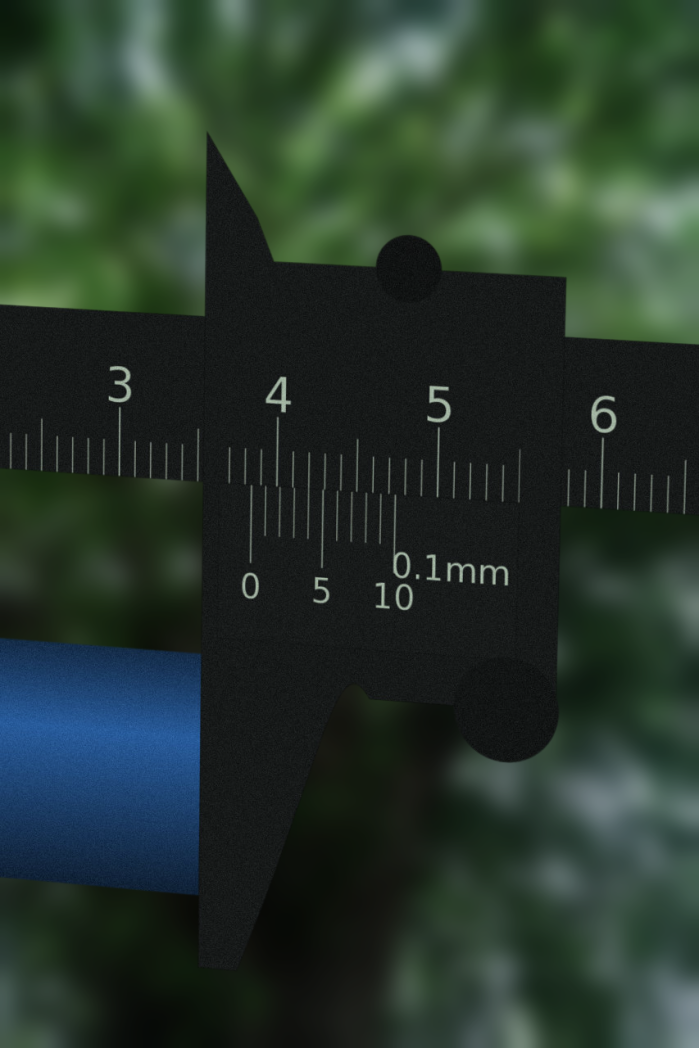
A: 38.4,mm
